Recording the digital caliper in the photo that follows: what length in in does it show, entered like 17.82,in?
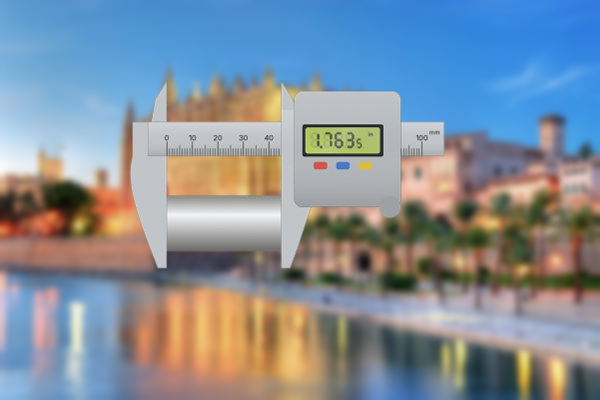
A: 1.7635,in
